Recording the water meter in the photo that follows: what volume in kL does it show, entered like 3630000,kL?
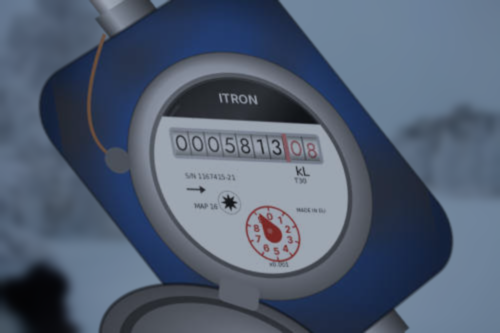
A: 5813.079,kL
